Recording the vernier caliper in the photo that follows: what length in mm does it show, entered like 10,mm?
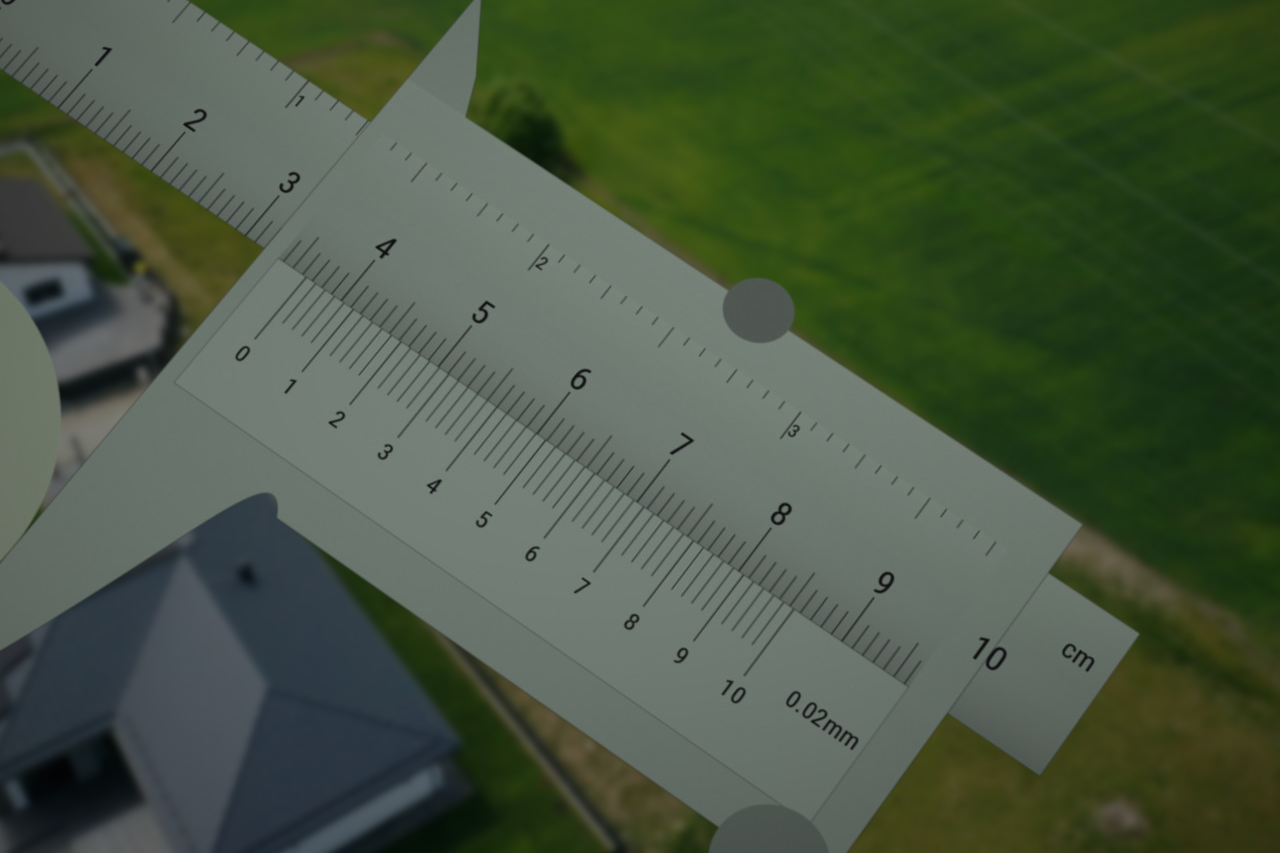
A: 36.4,mm
